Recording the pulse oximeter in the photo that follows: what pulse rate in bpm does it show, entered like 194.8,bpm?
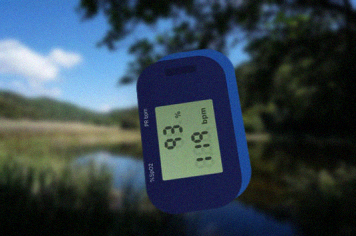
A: 119,bpm
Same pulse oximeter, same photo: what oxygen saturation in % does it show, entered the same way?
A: 93,%
